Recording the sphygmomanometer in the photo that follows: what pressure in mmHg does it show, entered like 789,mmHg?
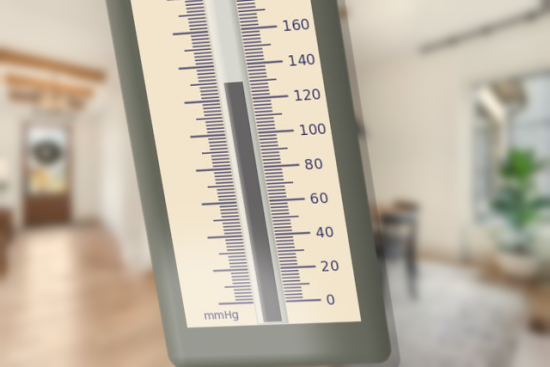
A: 130,mmHg
